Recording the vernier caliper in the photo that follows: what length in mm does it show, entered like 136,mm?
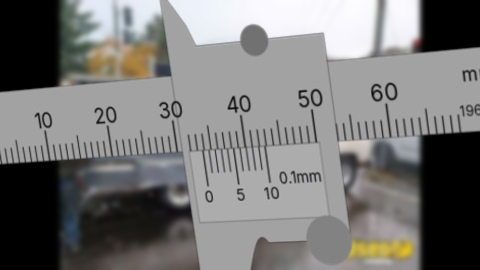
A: 33.8,mm
